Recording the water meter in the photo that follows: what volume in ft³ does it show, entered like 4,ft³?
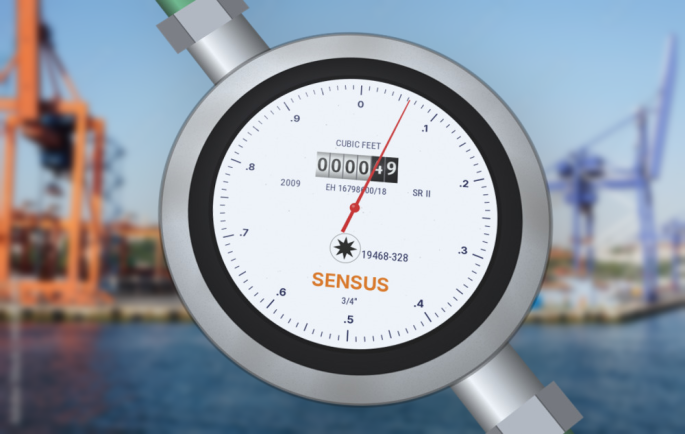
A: 49.06,ft³
